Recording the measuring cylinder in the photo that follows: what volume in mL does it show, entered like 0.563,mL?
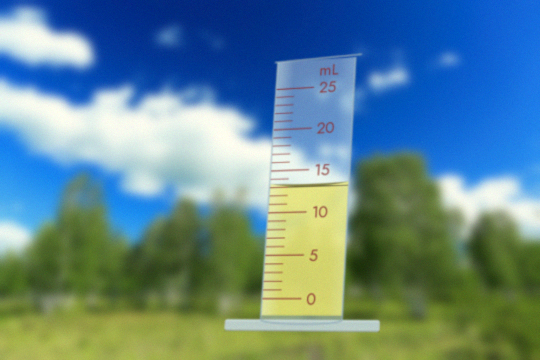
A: 13,mL
